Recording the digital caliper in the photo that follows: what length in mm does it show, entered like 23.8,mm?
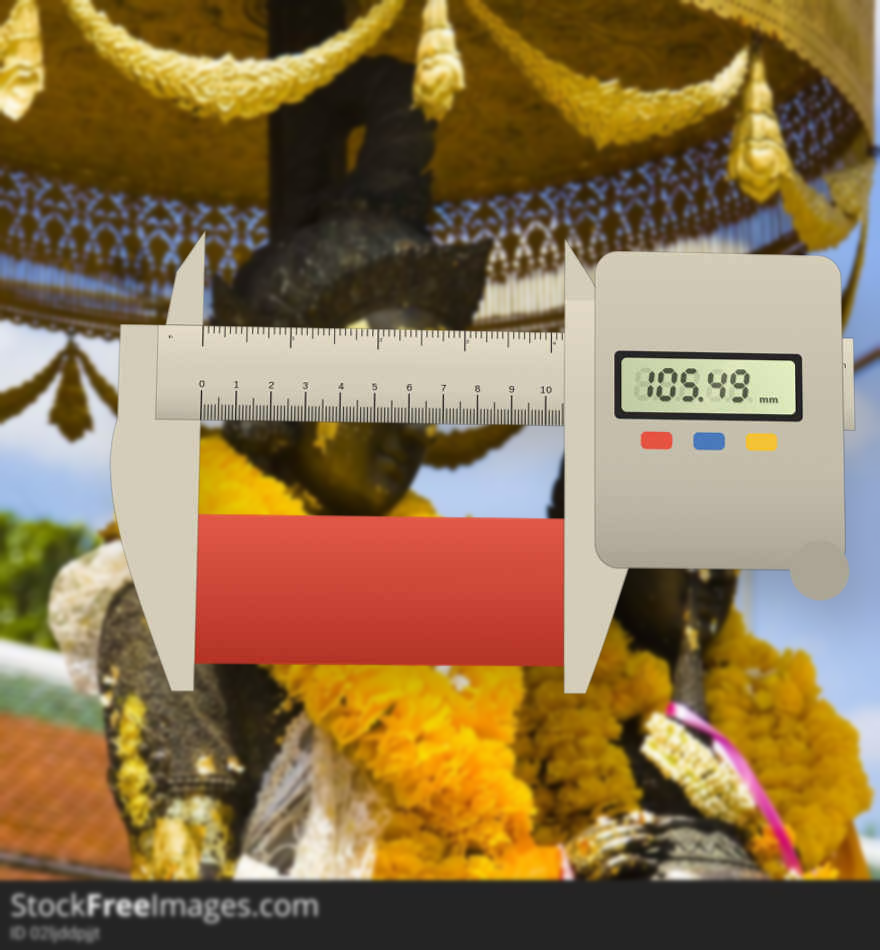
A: 105.49,mm
